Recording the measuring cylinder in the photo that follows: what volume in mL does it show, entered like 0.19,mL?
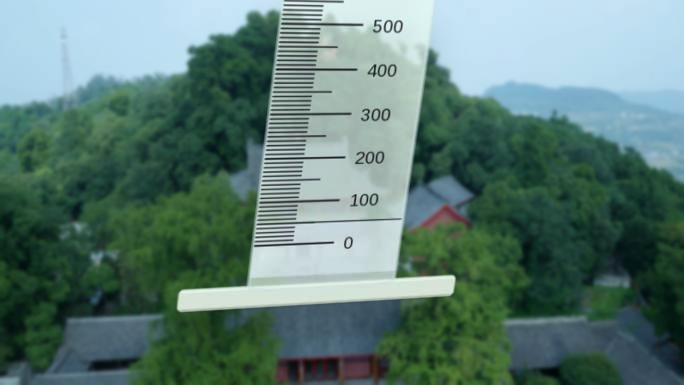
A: 50,mL
